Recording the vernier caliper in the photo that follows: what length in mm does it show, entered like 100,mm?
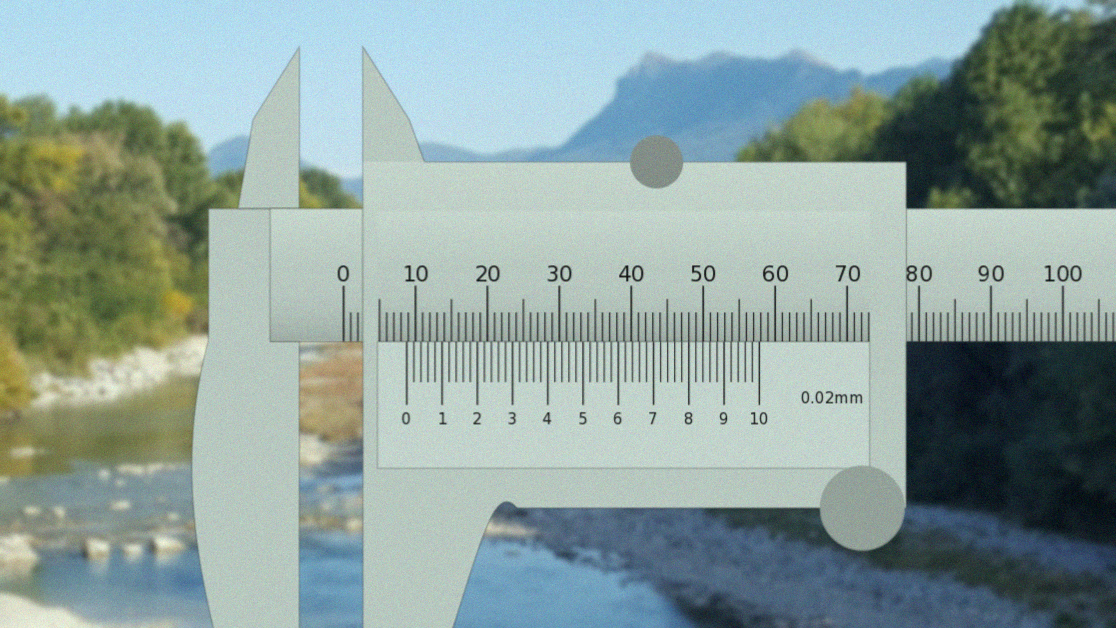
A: 8.8,mm
